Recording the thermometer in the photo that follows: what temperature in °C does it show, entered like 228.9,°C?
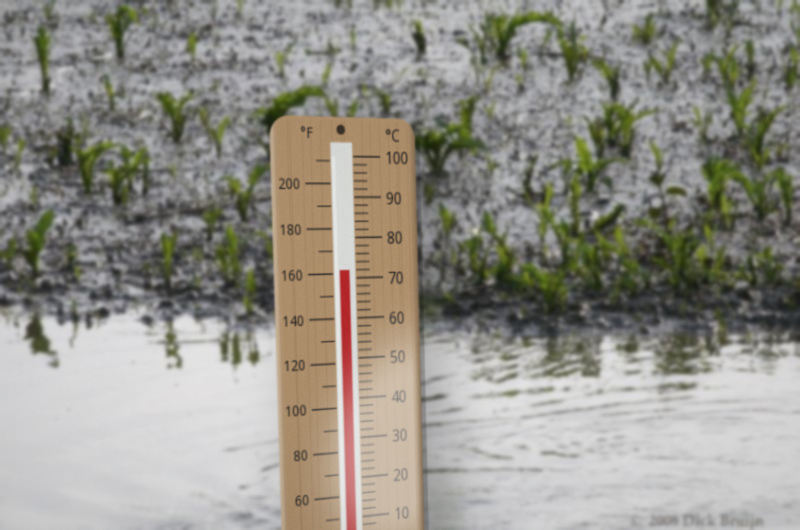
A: 72,°C
